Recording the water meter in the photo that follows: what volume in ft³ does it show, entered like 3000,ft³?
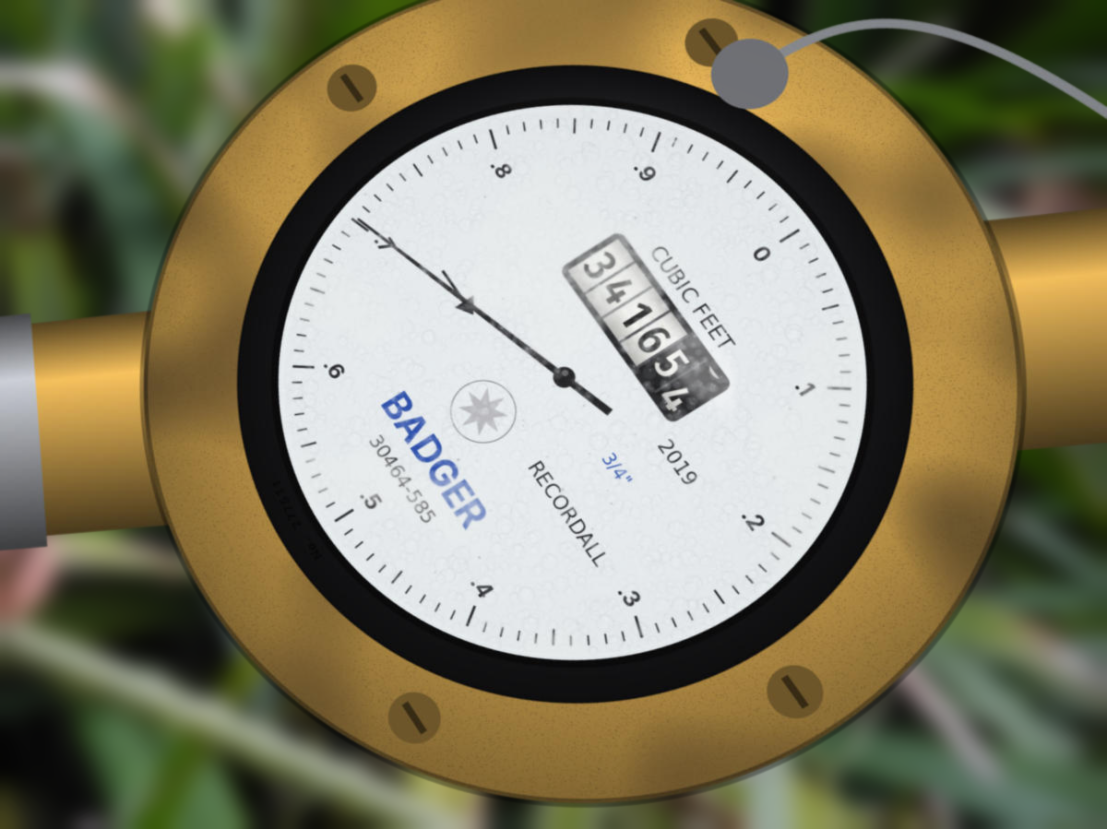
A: 341653.70,ft³
